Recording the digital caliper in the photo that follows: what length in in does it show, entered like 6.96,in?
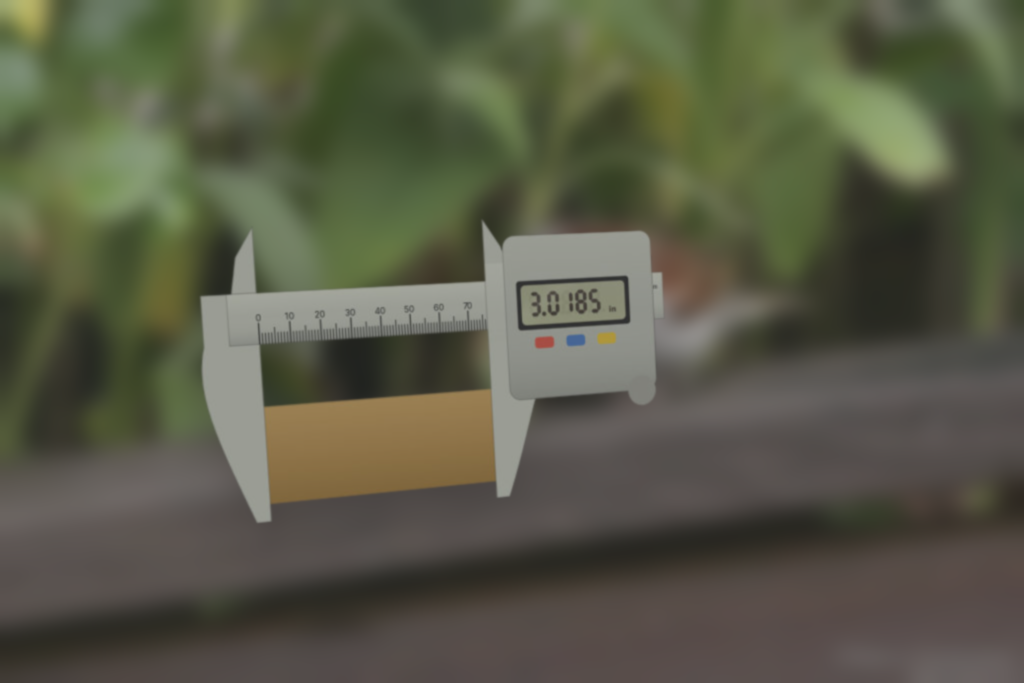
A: 3.0185,in
